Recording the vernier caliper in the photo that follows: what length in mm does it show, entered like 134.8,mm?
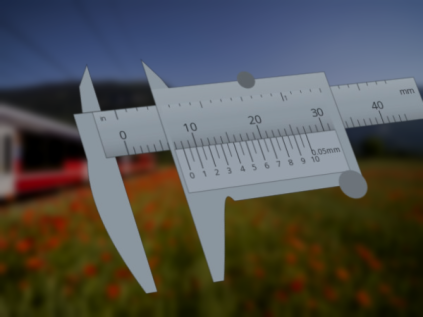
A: 8.0,mm
